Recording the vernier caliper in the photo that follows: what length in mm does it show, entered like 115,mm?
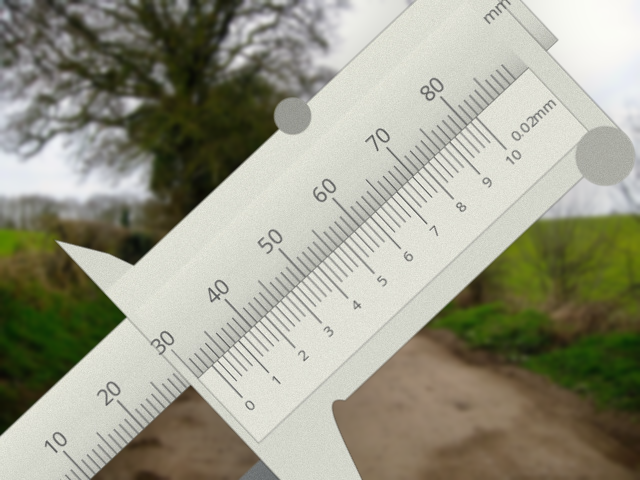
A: 32.6,mm
